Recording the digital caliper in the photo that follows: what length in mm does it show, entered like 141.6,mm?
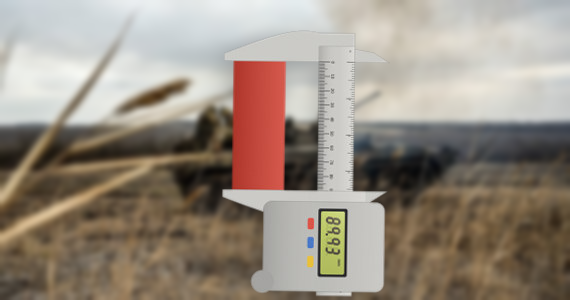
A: 89.93,mm
